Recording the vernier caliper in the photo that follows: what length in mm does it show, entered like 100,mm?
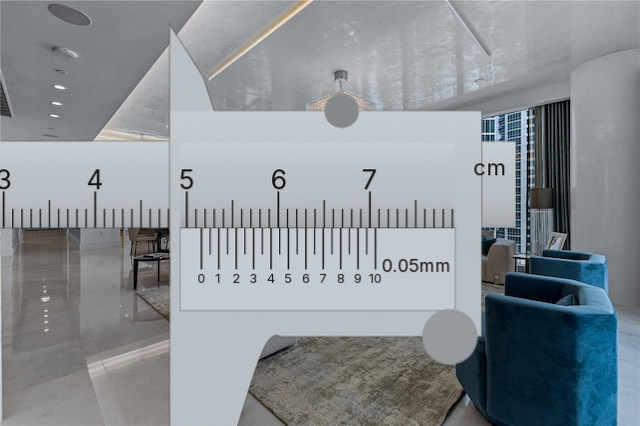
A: 51.6,mm
